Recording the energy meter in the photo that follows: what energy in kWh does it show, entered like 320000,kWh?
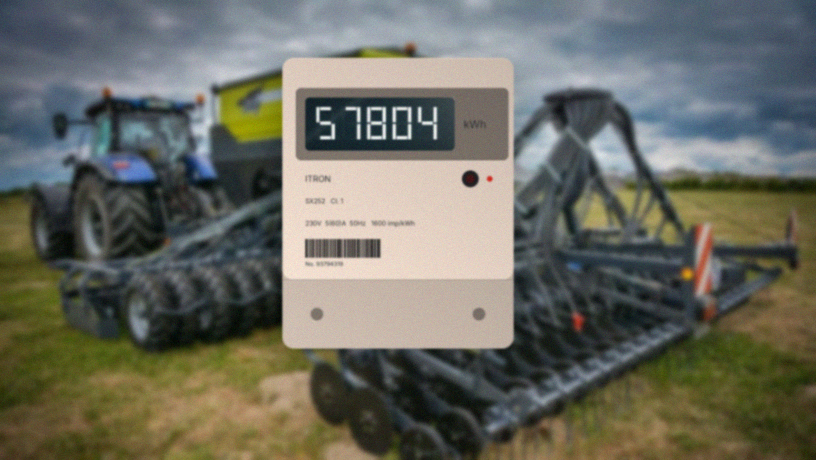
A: 57804,kWh
